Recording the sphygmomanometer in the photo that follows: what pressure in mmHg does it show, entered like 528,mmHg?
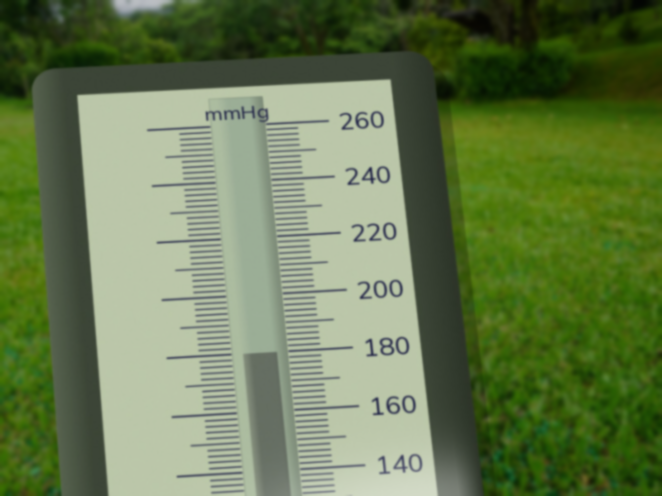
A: 180,mmHg
